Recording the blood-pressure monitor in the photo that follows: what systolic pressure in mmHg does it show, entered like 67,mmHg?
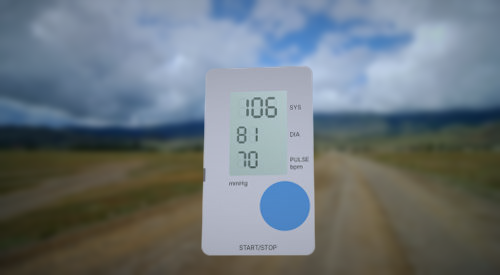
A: 106,mmHg
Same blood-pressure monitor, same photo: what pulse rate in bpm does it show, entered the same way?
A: 70,bpm
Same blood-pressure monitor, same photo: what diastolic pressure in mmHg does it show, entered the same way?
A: 81,mmHg
